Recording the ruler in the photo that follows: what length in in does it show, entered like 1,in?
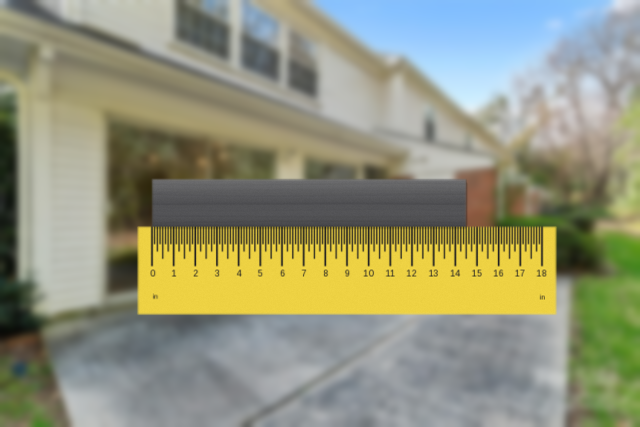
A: 14.5,in
